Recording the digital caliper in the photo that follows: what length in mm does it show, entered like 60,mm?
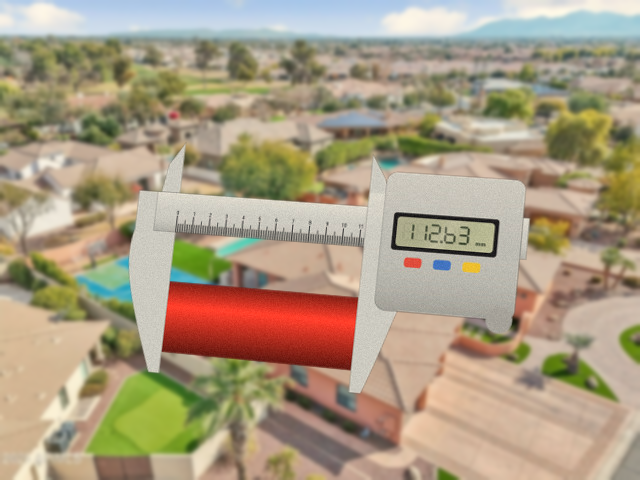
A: 112.63,mm
